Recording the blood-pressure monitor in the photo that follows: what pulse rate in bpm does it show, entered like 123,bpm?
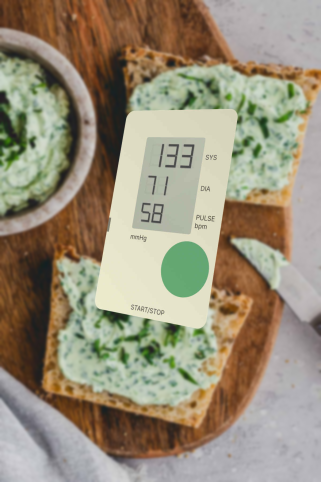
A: 58,bpm
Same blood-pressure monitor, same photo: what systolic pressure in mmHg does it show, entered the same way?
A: 133,mmHg
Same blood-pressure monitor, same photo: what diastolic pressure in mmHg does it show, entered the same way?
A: 71,mmHg
